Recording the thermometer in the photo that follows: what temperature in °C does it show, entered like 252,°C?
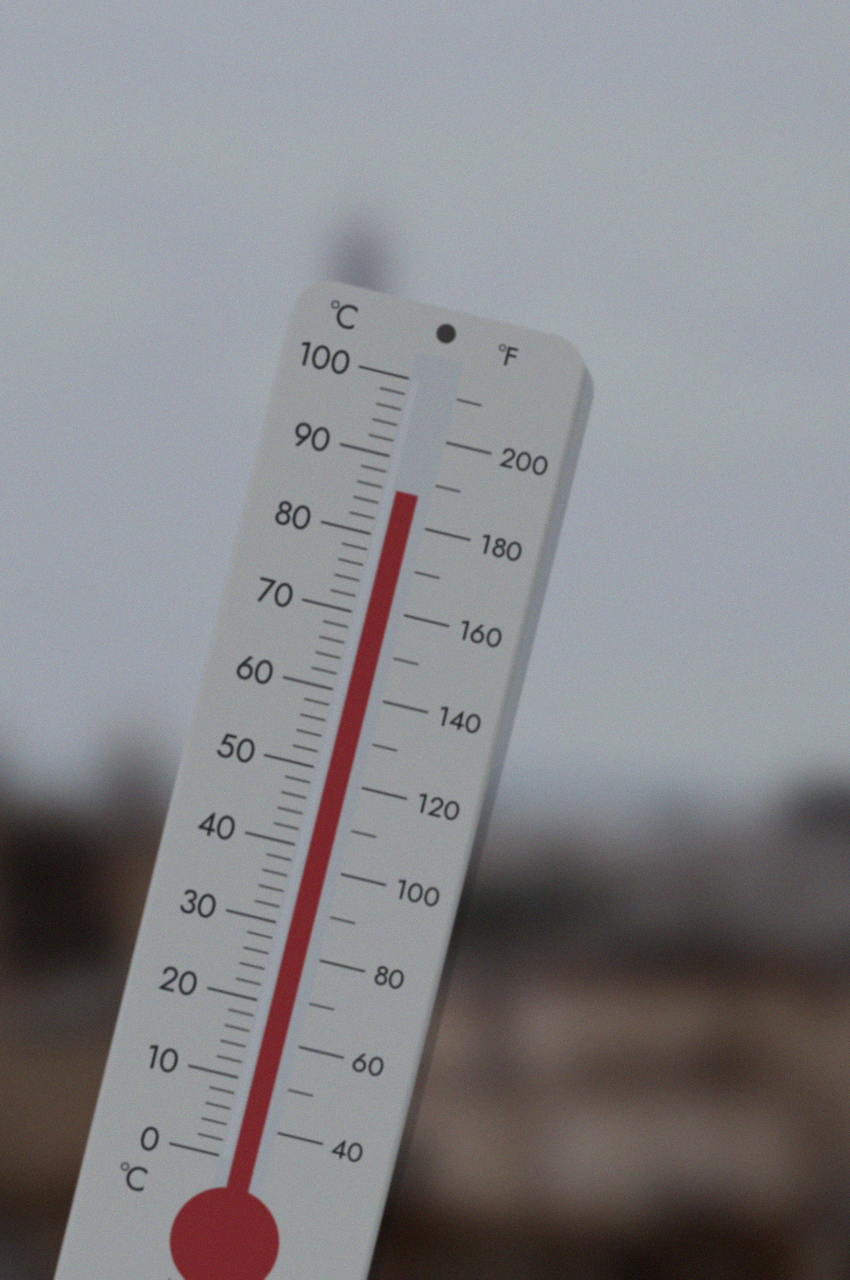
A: 86,°C
